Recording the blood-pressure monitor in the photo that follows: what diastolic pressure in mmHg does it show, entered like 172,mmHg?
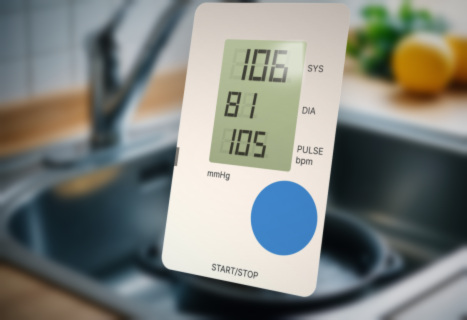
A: 81,mmHg
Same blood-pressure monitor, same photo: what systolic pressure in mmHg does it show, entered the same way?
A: 106,mmHg
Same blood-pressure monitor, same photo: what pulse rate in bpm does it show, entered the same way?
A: 105,bpm
